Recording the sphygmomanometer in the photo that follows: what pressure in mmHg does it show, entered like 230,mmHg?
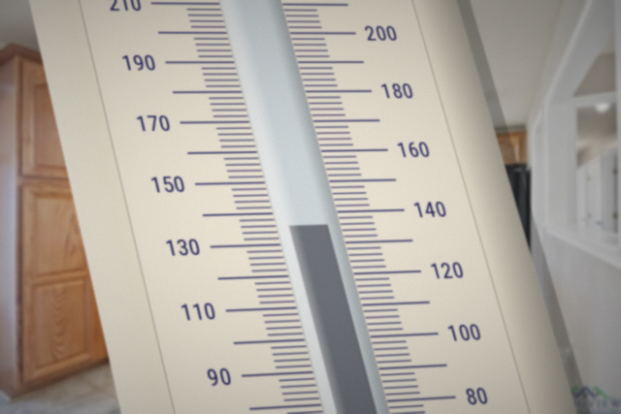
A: 136,mmHg
